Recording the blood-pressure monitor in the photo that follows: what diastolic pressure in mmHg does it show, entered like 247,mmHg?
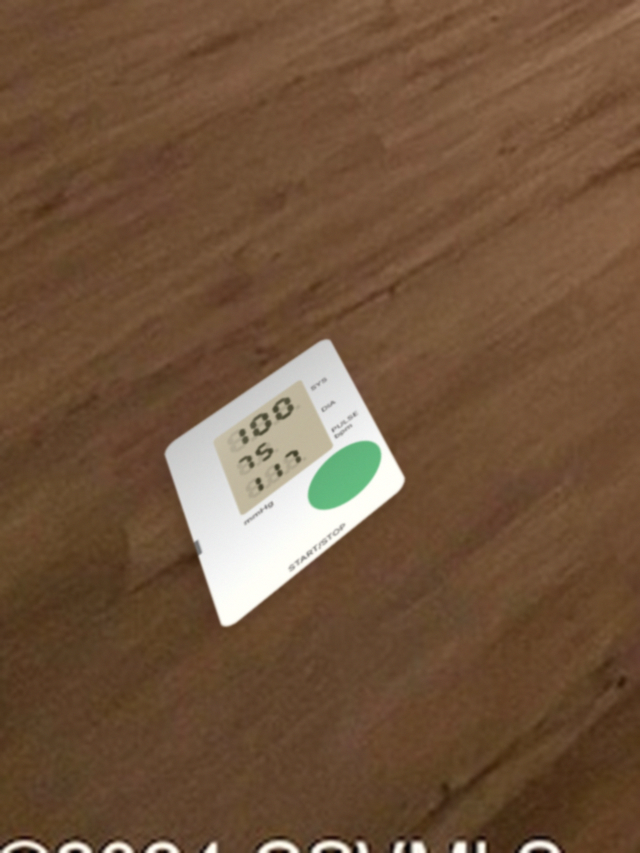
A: 75,mmHg
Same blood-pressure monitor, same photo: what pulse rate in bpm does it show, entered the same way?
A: 117,bpm
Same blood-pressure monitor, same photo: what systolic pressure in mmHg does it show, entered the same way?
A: 100,mmHg
